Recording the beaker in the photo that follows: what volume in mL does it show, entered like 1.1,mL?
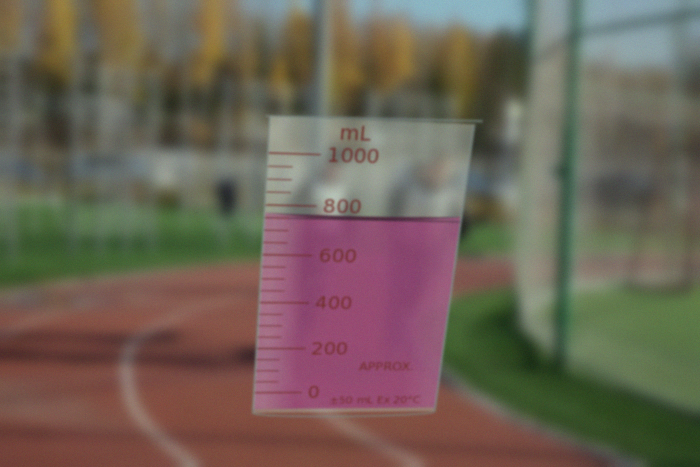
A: 750,mL
